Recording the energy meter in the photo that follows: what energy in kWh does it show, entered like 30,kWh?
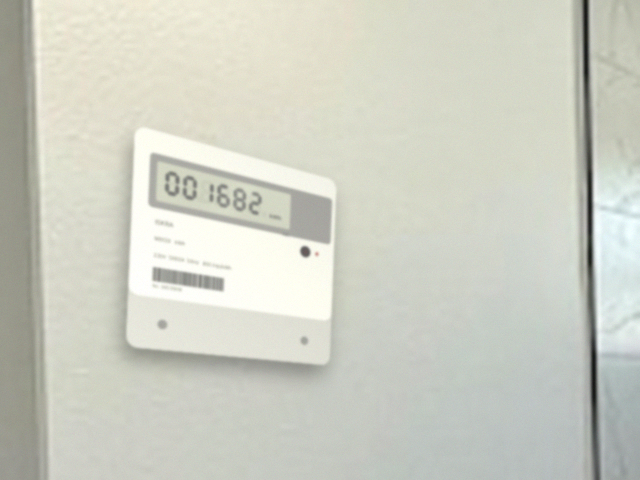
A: 1682,kWh
